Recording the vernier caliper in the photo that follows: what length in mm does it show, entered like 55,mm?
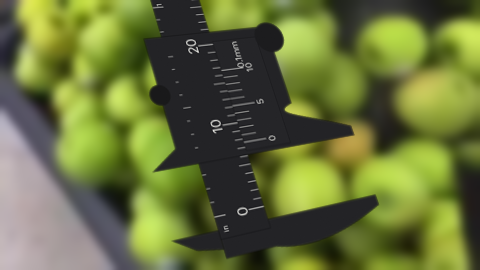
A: 7.6,mm
